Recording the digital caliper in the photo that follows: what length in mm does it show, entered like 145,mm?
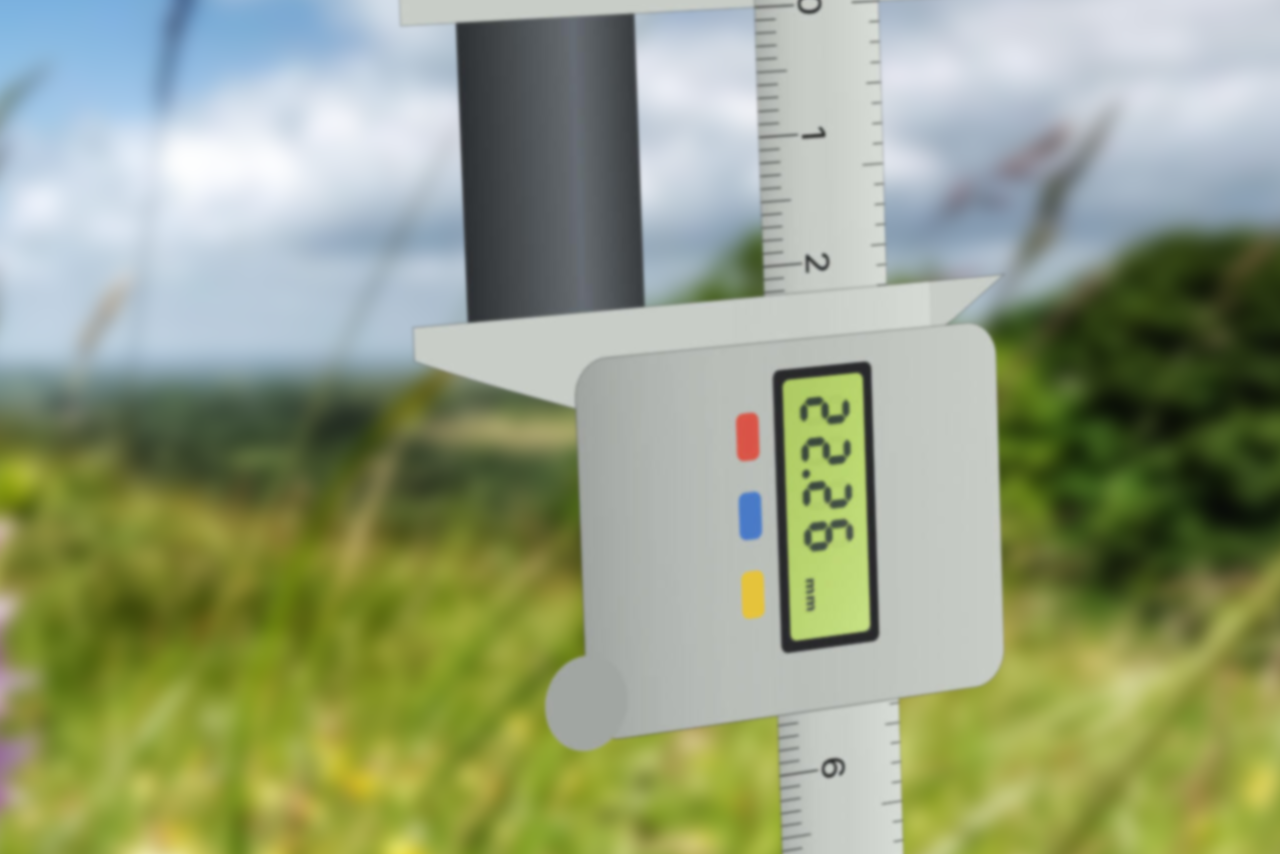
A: 22.26,mm
